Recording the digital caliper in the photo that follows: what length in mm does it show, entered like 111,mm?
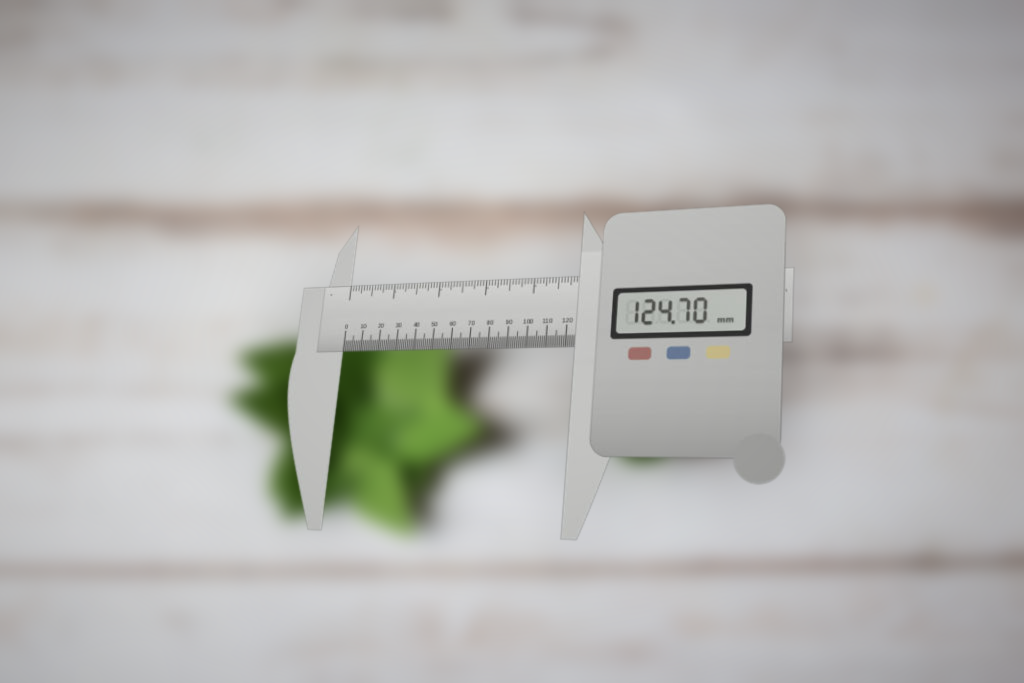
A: 124.70,mm
